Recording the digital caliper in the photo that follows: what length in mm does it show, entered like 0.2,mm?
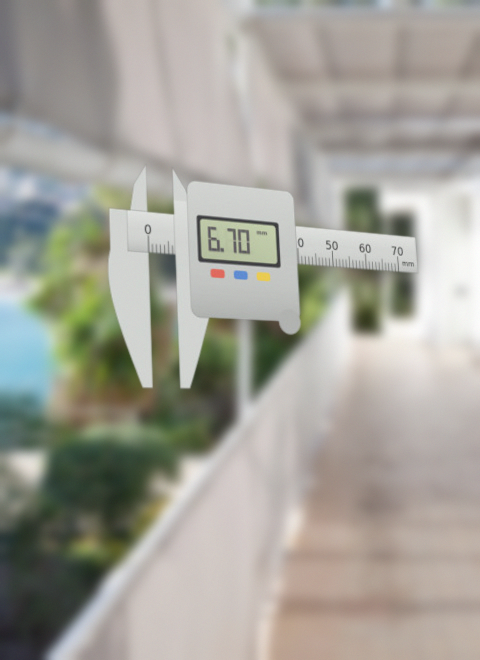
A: 6.70,mm
